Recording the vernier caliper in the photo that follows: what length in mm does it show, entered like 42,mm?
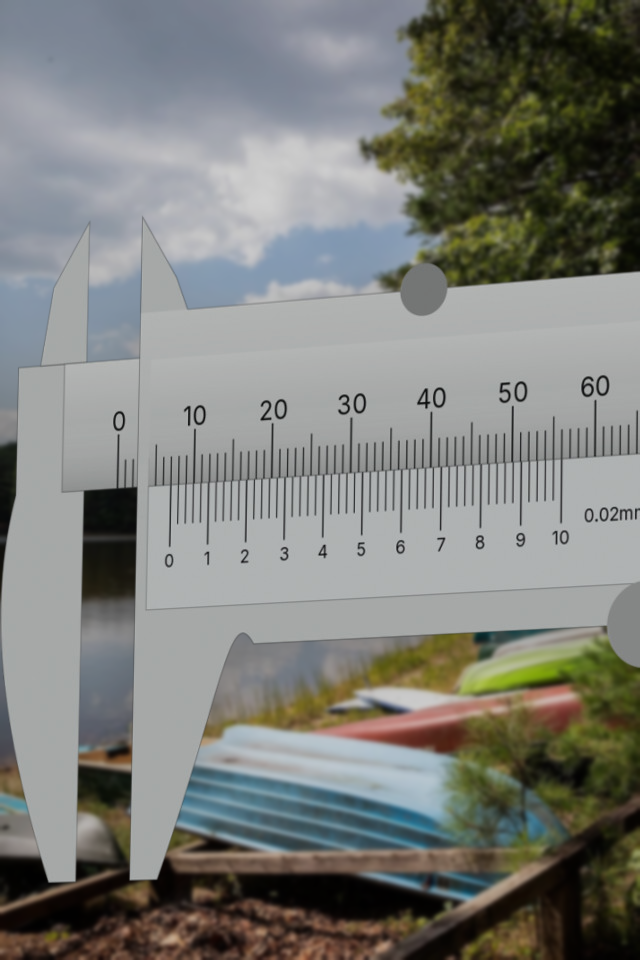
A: 7.0,mm
